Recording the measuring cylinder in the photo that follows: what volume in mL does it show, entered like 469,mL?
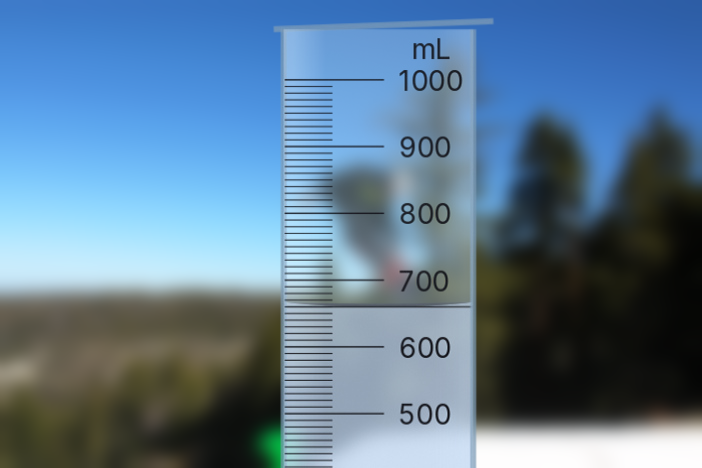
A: 660,mL
